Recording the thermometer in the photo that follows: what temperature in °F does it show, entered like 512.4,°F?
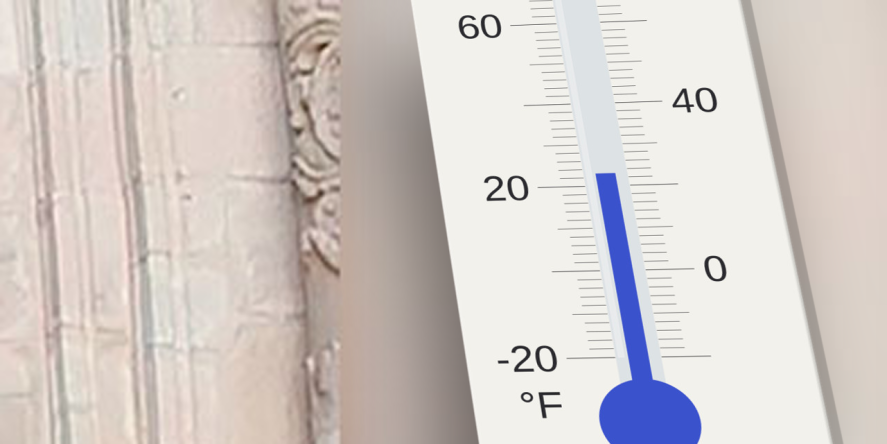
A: 23,°F
